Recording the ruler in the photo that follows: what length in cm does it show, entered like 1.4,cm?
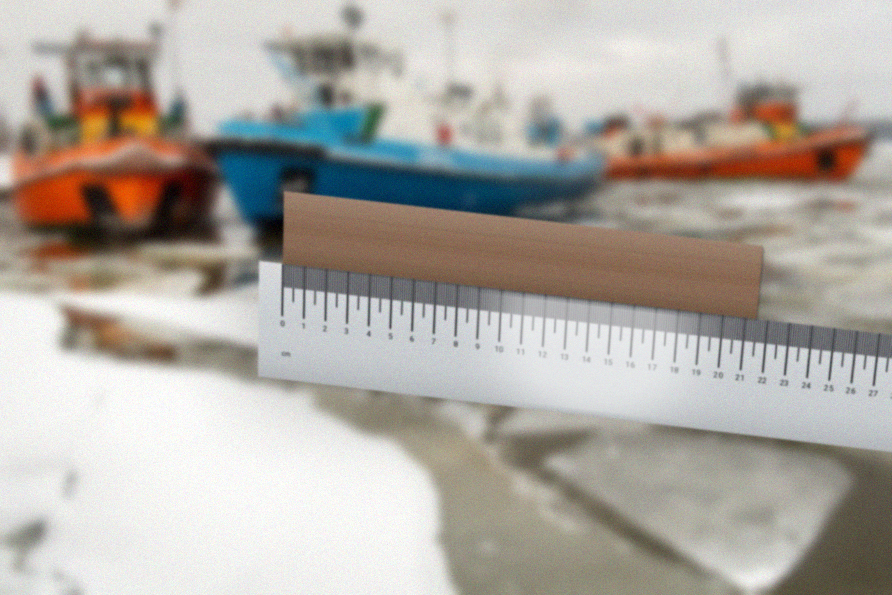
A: 21.5,cm
